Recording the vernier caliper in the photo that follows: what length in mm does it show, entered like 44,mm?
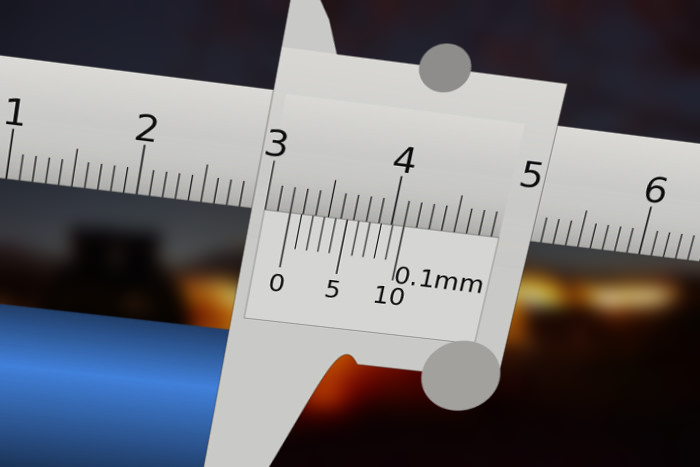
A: 32.0,mm
